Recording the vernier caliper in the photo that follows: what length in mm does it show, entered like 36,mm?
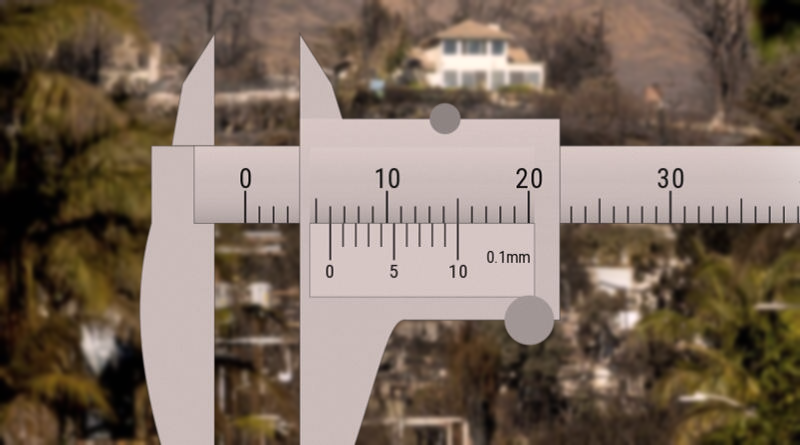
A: 6.0,mm
